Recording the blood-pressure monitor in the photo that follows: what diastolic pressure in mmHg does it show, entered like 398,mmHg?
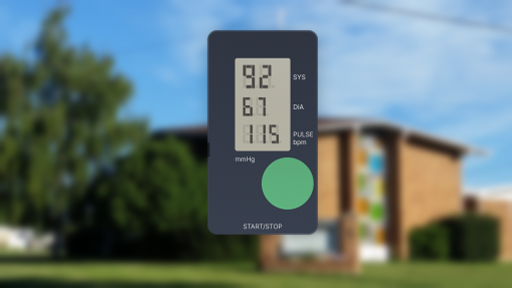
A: 67,mmHg
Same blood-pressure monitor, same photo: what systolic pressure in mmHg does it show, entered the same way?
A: 92,mmHg
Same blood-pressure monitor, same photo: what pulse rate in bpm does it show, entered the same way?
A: 115,bpm
